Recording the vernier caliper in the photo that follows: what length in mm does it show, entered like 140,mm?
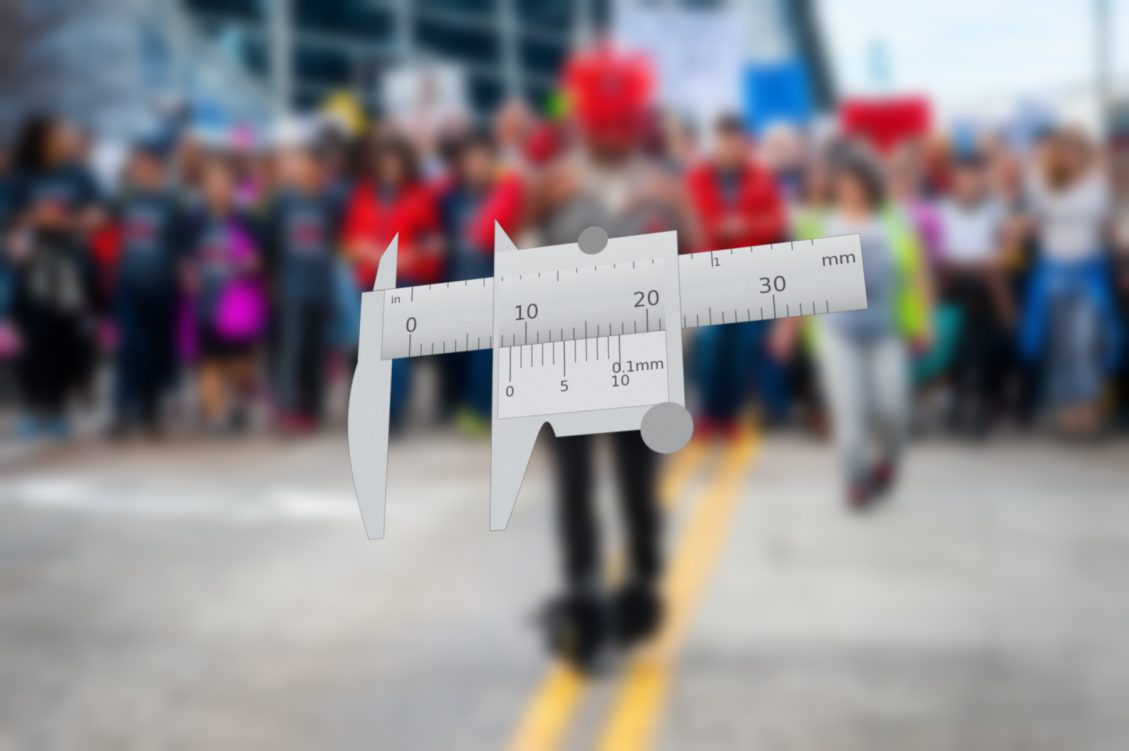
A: 8.7,mm
